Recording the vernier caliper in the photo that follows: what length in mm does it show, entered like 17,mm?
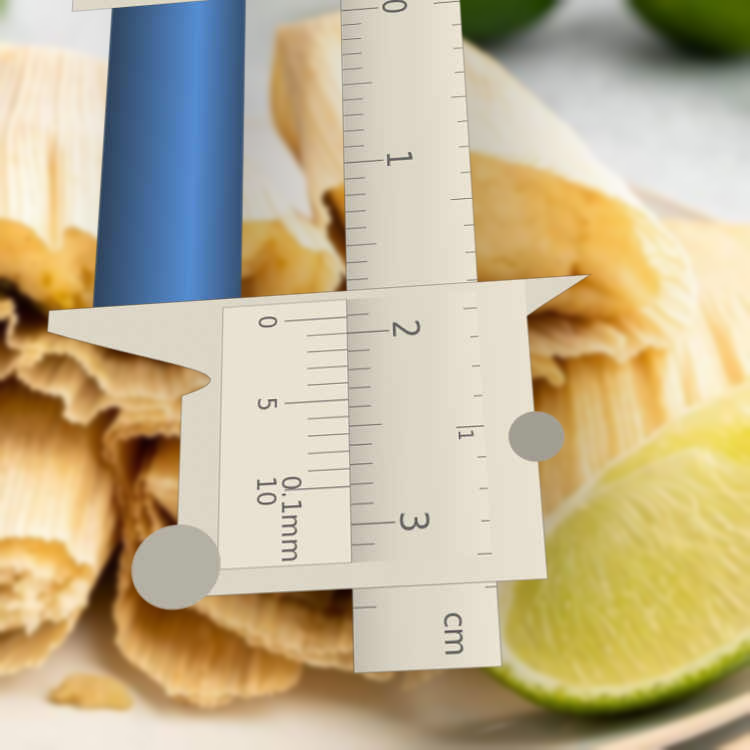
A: 19.1,mm
